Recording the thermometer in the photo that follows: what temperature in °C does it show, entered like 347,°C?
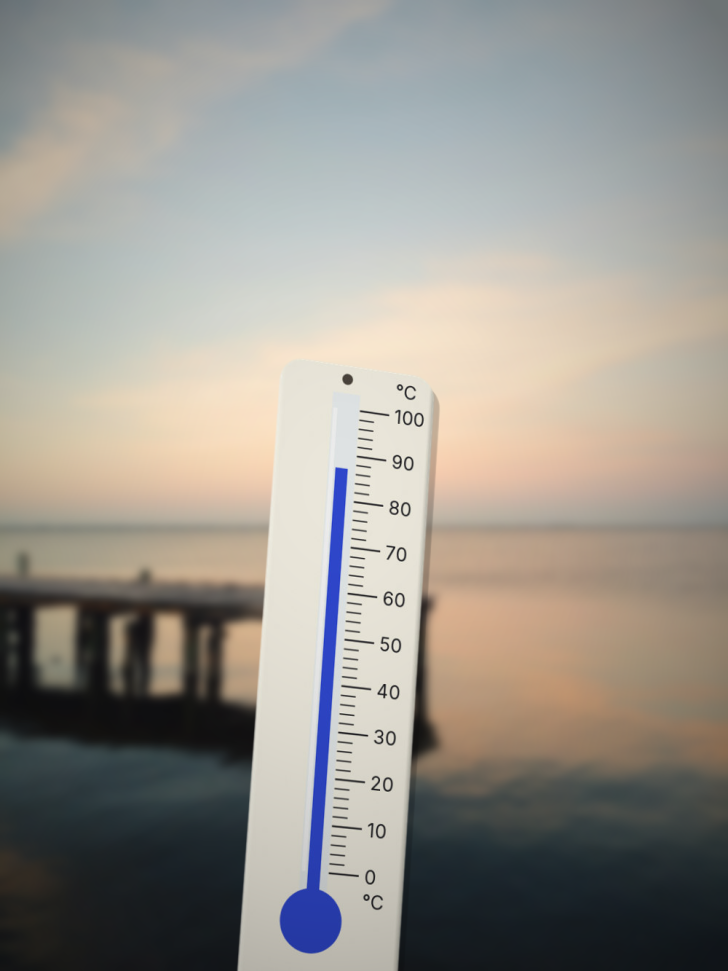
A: 87,°C
